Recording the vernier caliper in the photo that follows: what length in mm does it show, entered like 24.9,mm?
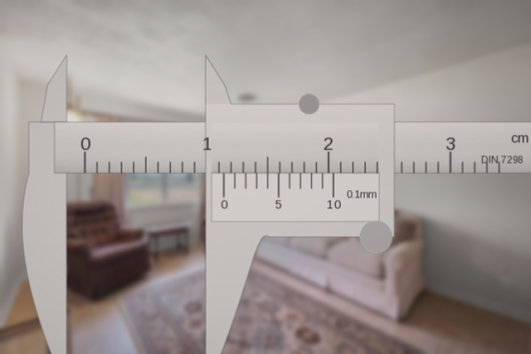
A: 11.4,mm
